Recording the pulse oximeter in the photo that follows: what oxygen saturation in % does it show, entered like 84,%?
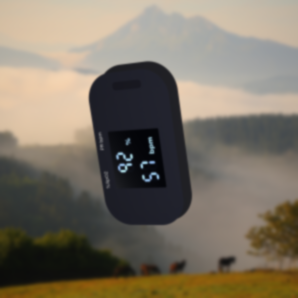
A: 92,%
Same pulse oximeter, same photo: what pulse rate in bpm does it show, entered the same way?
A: 57,bpm
